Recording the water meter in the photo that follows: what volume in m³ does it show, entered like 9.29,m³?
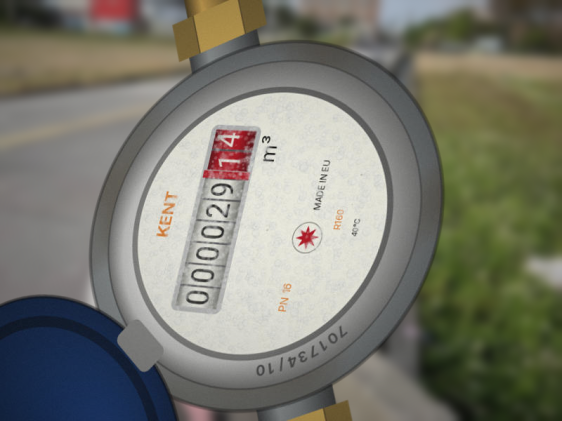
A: 29.14,m³
